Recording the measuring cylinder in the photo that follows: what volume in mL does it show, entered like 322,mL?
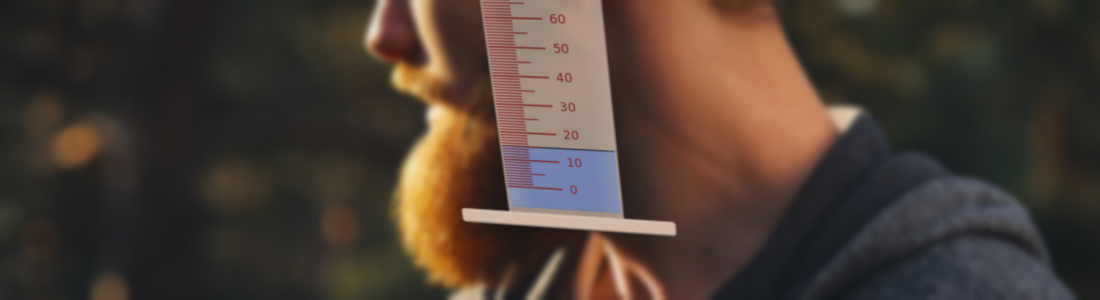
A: 15,mL
